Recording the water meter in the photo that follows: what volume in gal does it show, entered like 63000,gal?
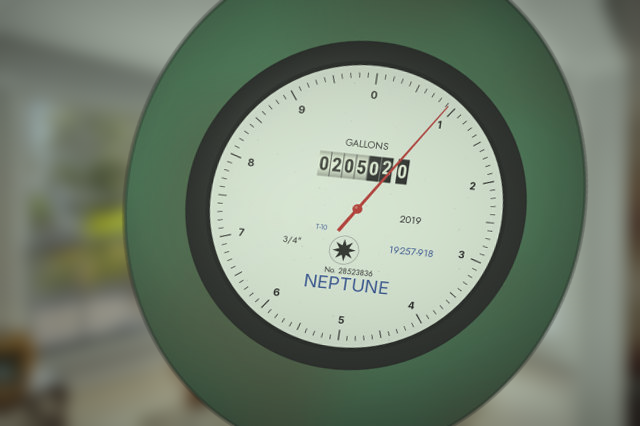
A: 205020.9,gal
